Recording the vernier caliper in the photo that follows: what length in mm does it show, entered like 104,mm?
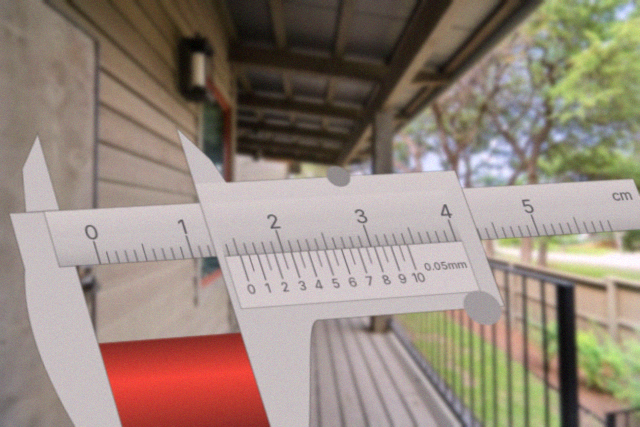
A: 15.2,mm
